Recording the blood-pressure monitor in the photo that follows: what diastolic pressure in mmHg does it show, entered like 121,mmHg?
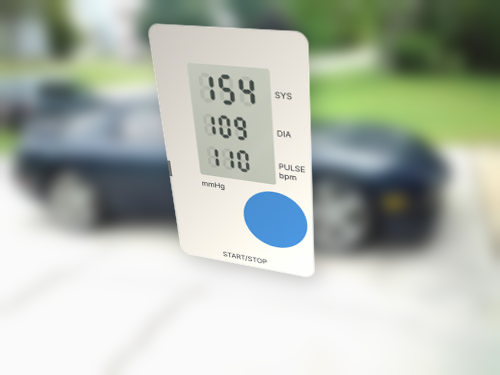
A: 109,mmHg
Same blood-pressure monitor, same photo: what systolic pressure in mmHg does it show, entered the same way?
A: 154,mmHg
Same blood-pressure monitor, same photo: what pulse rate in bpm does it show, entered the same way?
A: 110,bpm
